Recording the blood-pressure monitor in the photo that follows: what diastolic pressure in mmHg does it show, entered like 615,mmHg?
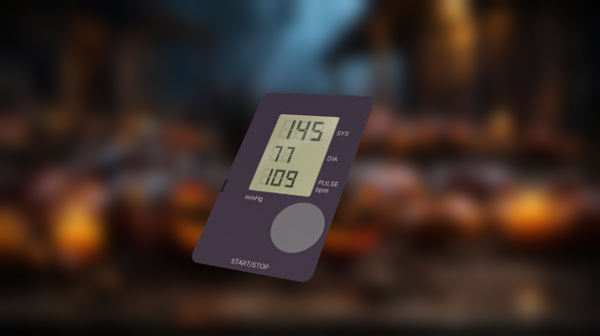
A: 77,mmHg
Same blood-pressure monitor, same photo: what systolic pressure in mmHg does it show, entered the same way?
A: 145,mmHg
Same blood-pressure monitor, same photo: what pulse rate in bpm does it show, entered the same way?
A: 109,bpm
